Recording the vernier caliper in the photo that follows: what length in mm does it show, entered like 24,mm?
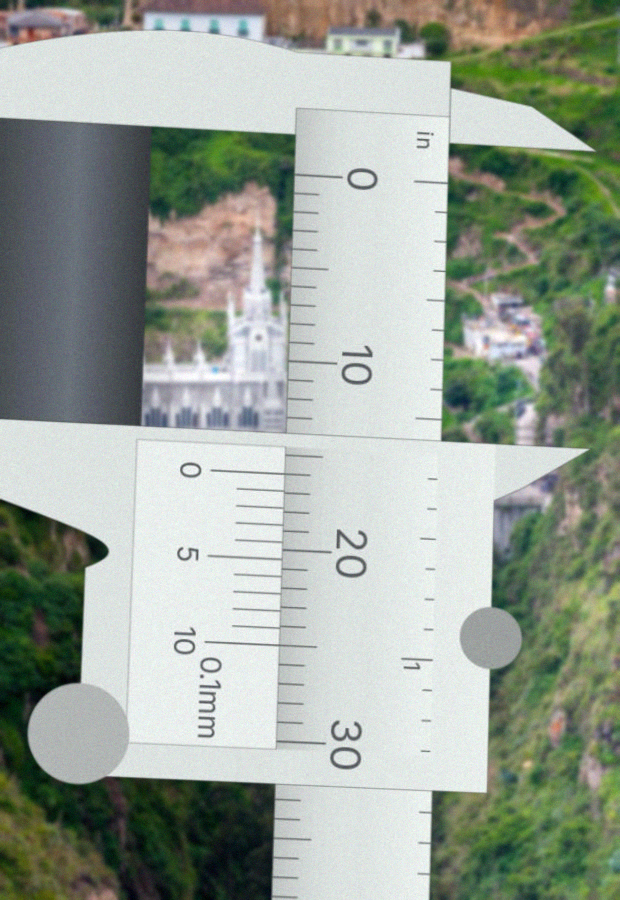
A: 16.0,mm
